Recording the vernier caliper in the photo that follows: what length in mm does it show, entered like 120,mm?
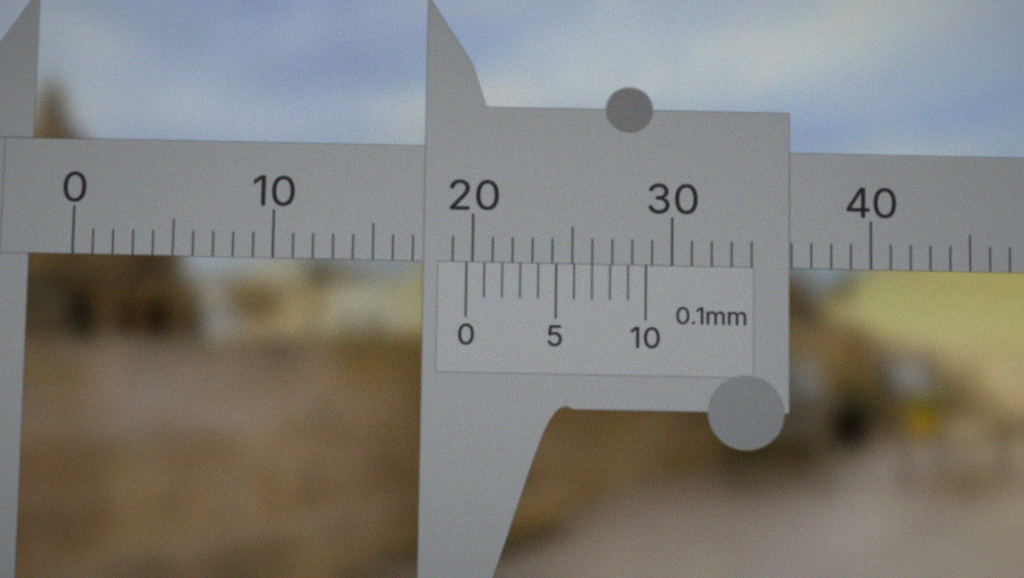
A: 19.7,mm
